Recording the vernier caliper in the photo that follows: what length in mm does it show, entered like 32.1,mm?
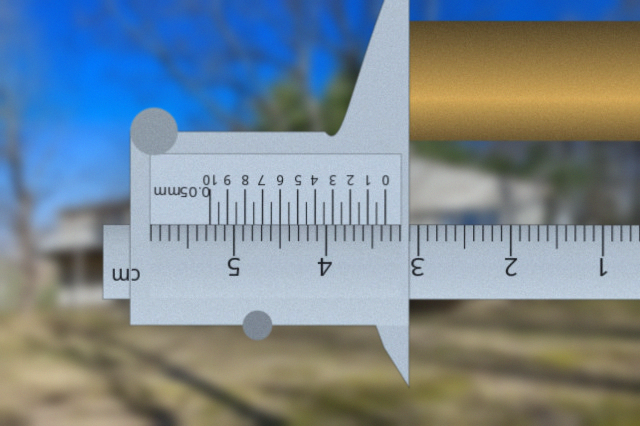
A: 33.6,mm
